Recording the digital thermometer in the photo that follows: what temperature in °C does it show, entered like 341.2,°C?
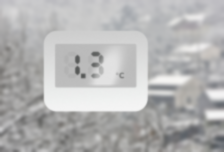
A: 1.3,°C
